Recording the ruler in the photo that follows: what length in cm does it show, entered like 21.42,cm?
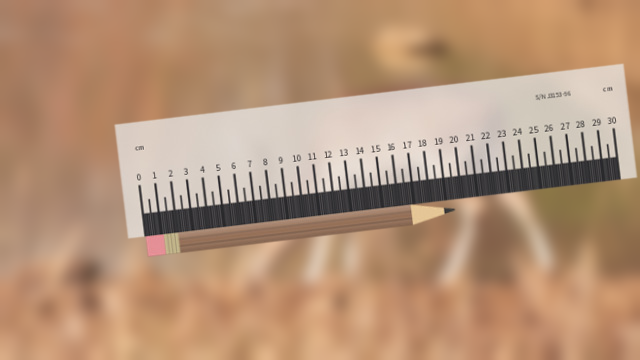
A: 19.5,cm
